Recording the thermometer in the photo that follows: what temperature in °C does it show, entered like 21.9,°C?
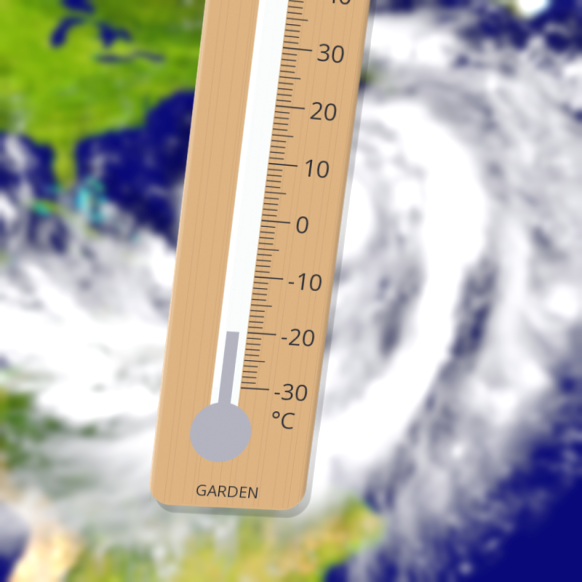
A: -20,°C
